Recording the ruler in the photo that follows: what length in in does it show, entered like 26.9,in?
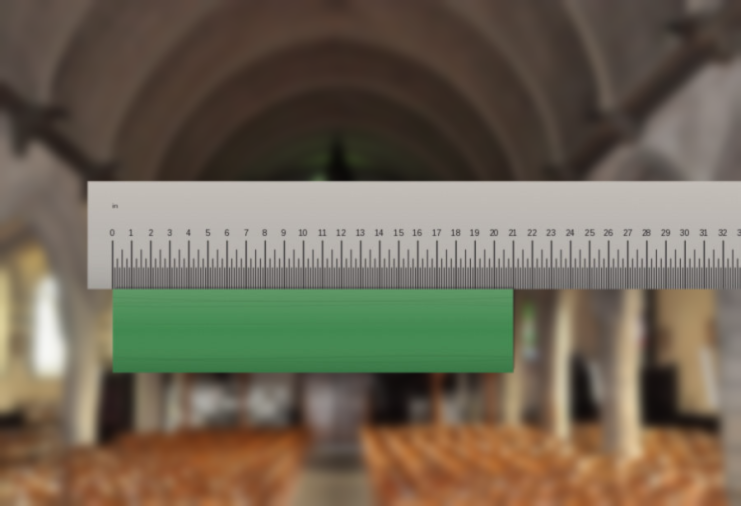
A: 21,in
